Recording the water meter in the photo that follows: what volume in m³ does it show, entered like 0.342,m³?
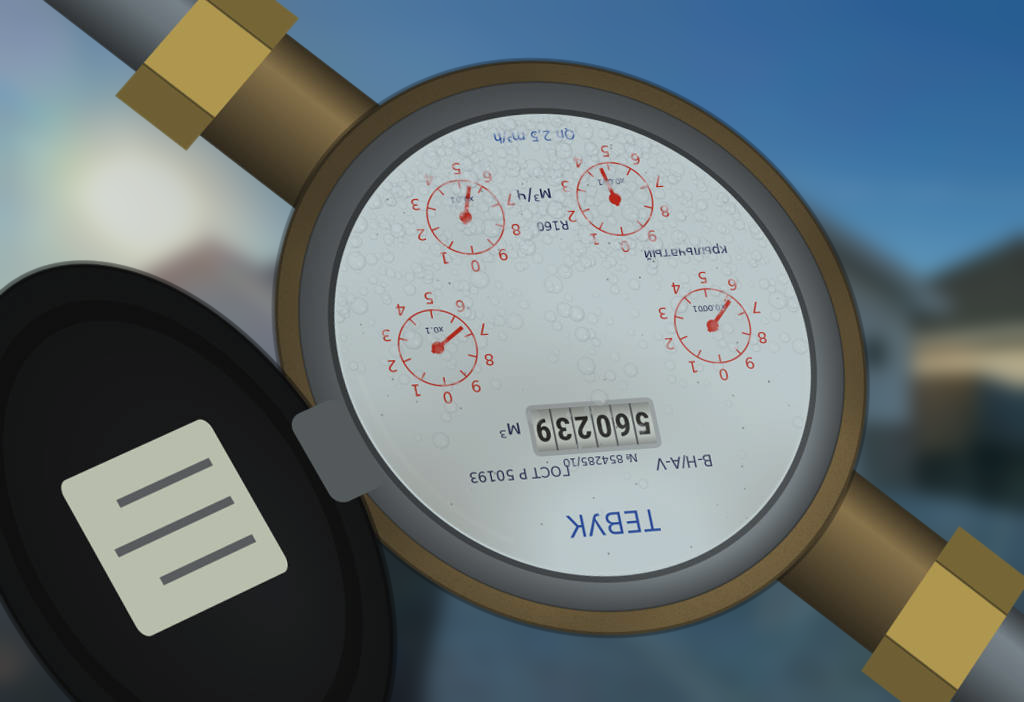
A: 560239.6546,m³
